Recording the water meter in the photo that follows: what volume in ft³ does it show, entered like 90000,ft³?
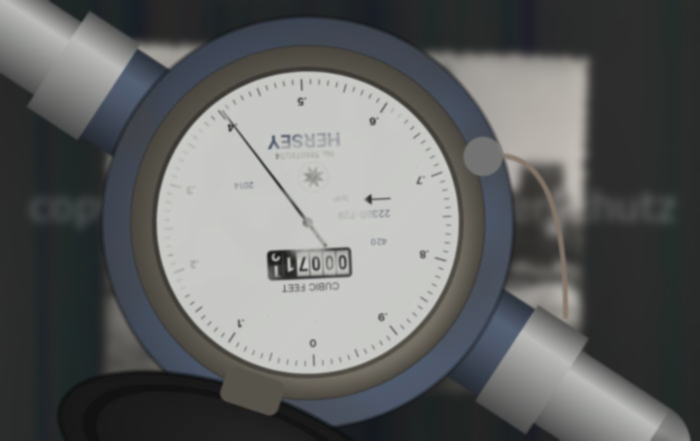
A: 711.40,ft³
